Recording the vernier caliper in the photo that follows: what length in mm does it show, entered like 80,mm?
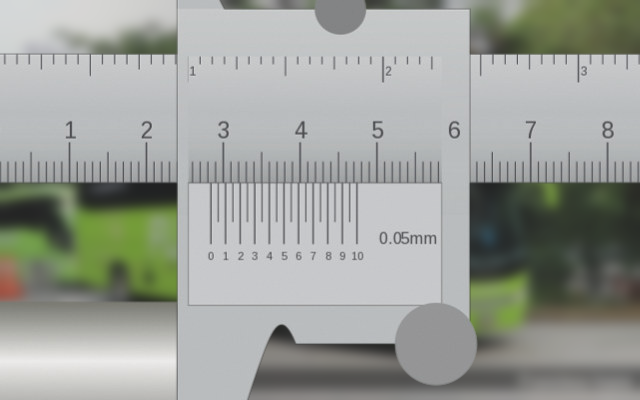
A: 28.4,mm
